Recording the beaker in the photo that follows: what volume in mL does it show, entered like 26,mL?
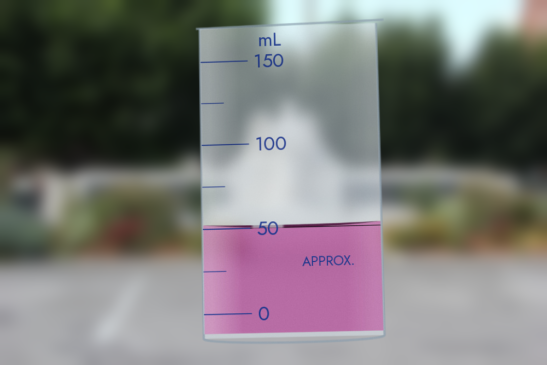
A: 50,mL
